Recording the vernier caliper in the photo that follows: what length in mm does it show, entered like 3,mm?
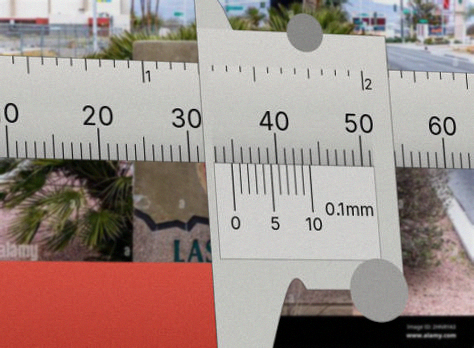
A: 34.8,mm
